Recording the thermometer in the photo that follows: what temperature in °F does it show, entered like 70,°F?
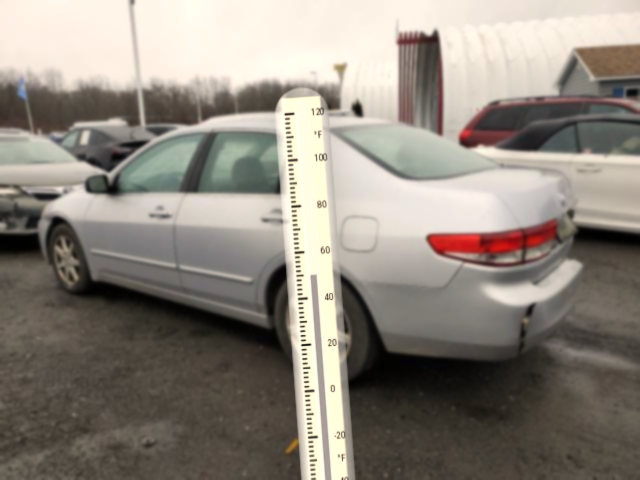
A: 50,°F
